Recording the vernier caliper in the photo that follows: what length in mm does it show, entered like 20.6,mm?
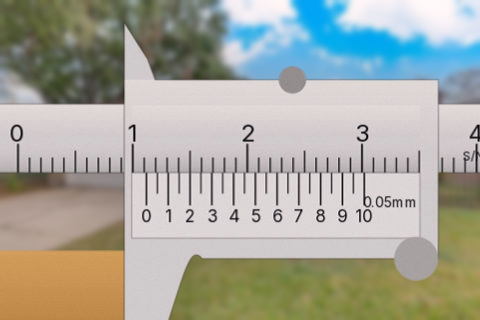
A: 11.2,mm
